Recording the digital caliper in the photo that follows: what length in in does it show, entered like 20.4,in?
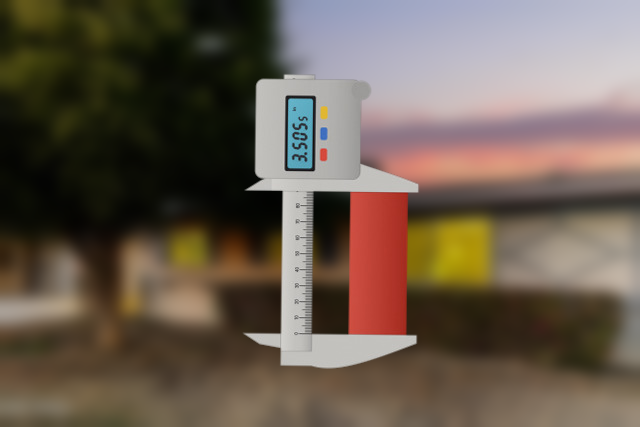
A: 3.5055,in
